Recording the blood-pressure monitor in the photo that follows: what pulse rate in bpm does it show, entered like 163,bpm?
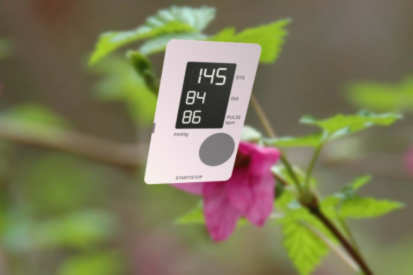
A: 86,bpm
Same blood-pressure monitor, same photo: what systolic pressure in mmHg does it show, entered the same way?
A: 145,mmHg
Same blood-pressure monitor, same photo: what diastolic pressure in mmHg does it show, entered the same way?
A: 84,mmHg
